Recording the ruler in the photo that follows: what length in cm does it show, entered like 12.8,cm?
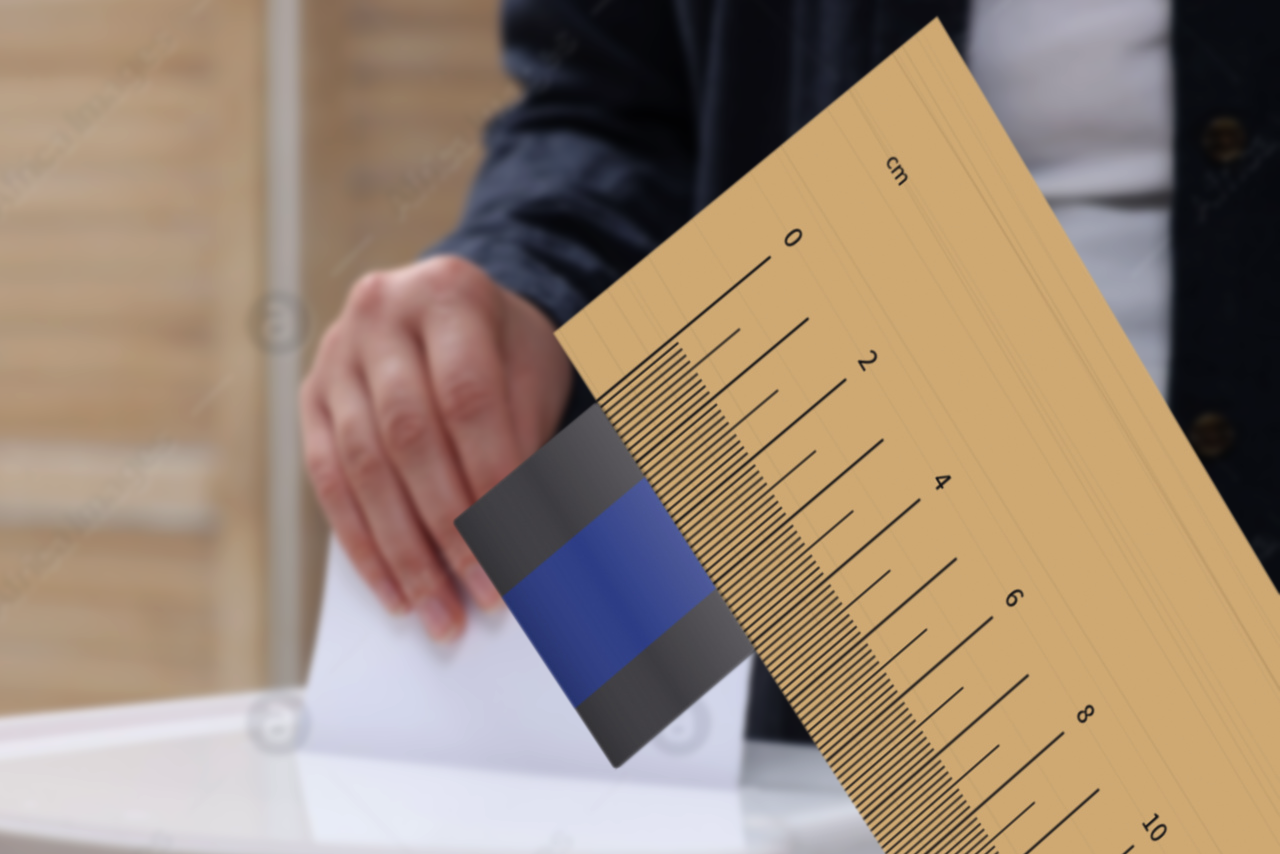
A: 4.1,cm
